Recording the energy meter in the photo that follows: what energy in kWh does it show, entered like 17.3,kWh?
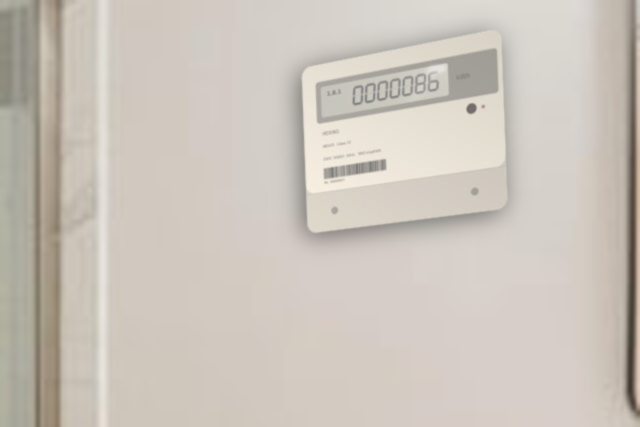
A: 86,kWh
